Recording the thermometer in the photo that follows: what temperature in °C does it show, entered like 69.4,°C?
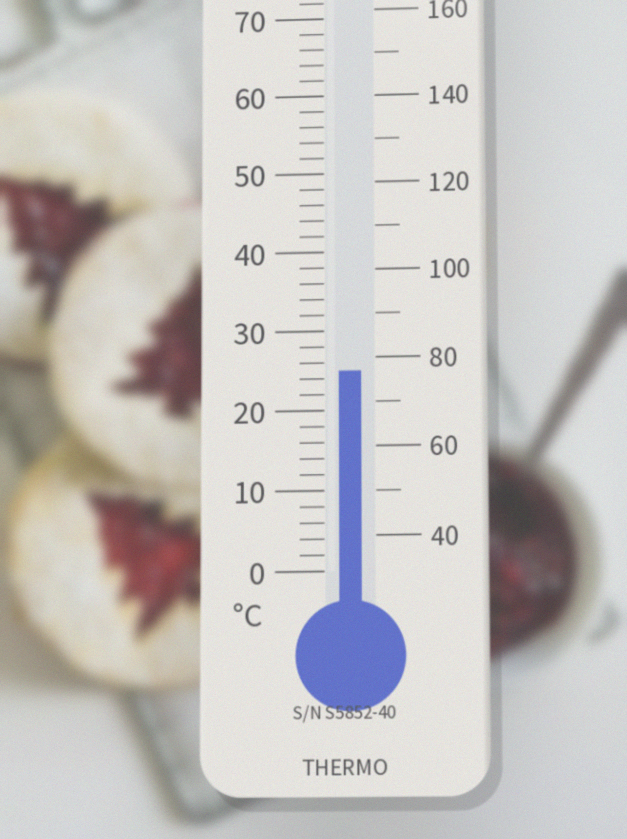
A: 25,°C
